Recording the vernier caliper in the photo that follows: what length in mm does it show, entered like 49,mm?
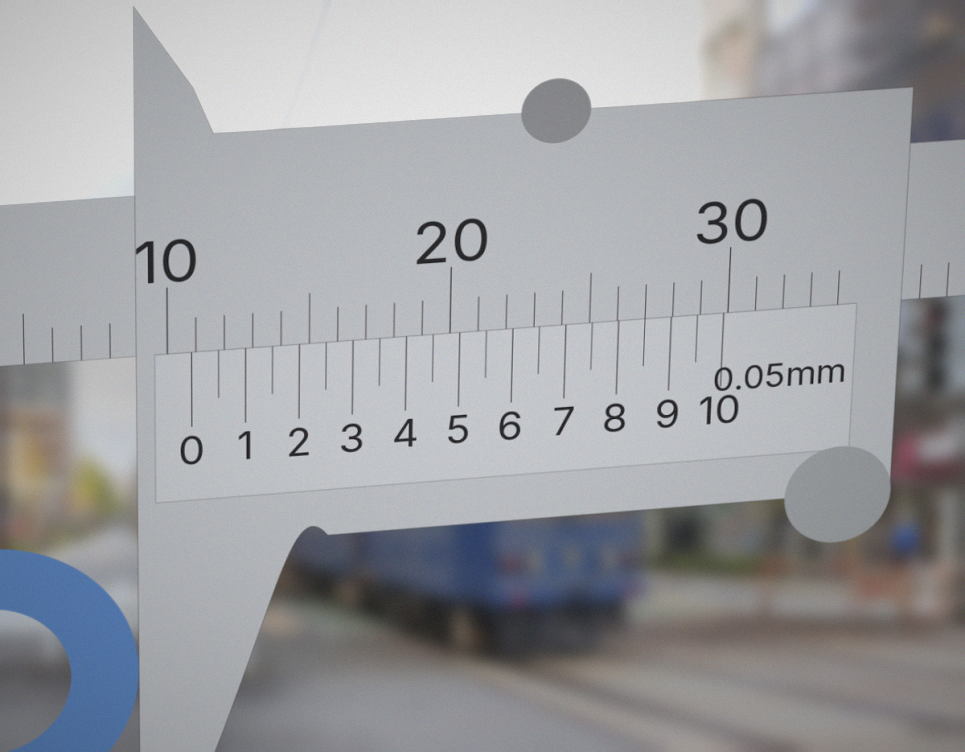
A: 10.85,mm
